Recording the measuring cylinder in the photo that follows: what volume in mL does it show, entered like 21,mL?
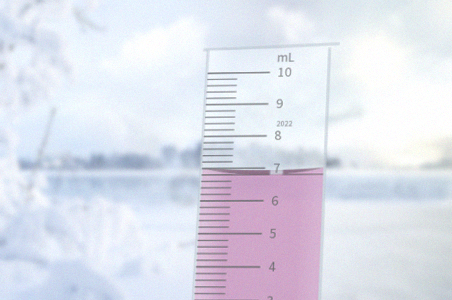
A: 6.8,mL
